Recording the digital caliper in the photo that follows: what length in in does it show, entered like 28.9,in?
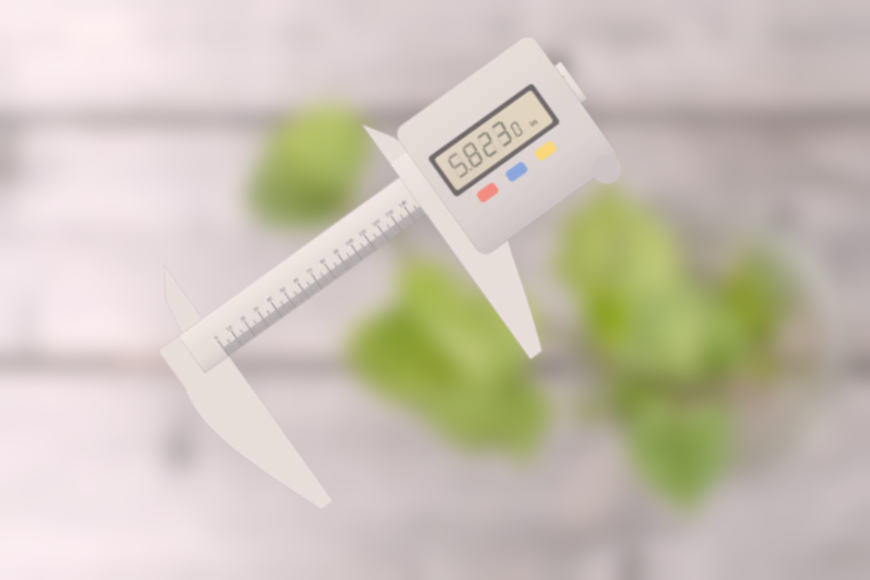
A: 5.8230,in
